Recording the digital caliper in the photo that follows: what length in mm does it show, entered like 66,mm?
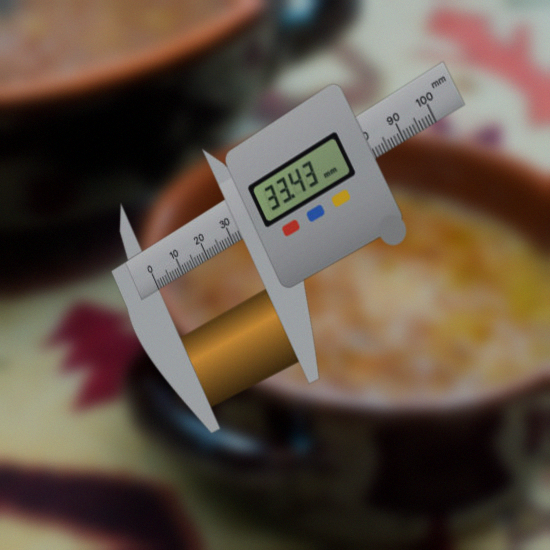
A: 33.43,mm
